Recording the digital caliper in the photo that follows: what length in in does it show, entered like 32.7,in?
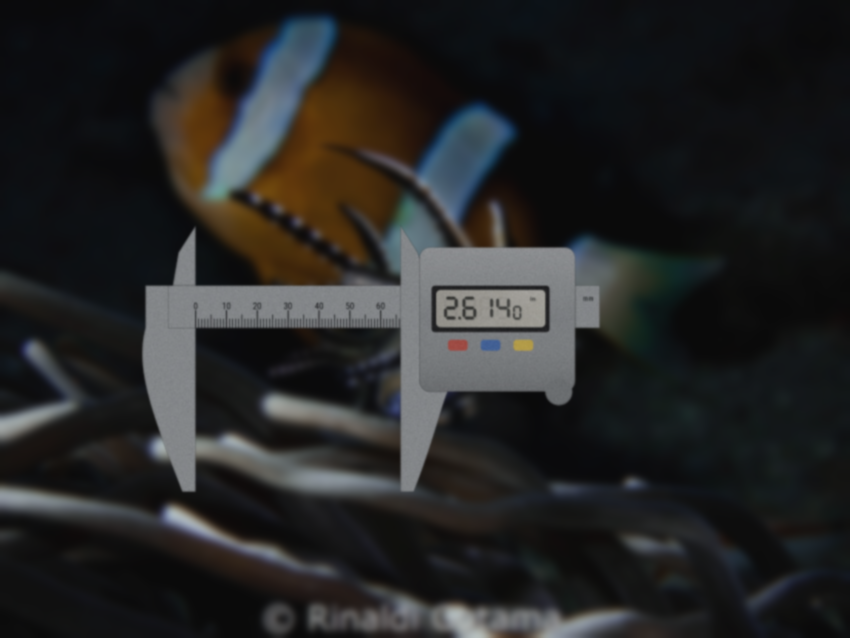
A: 2.6140,in
